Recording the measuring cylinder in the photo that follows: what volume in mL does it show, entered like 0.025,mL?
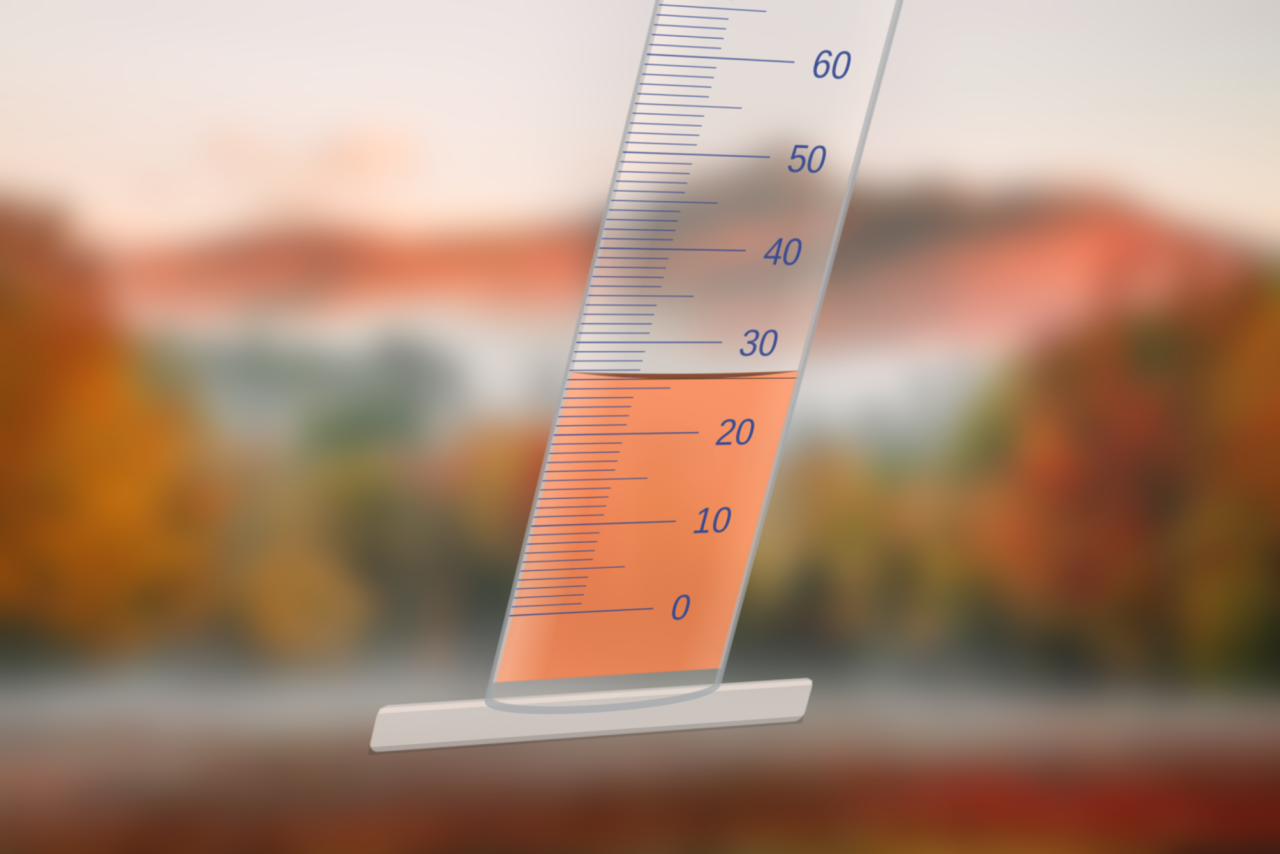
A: 26,mL
